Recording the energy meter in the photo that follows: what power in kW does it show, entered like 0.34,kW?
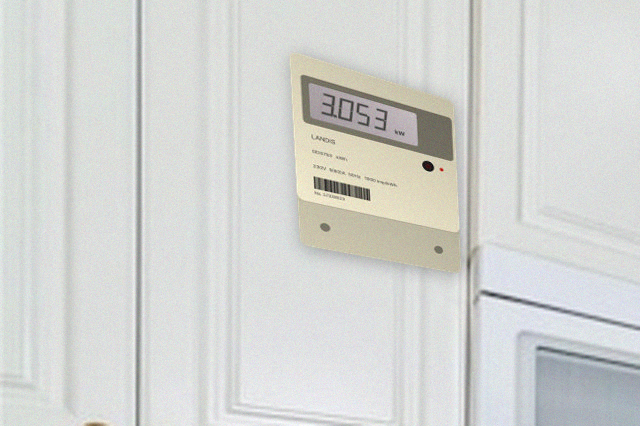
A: 3.053,kW
